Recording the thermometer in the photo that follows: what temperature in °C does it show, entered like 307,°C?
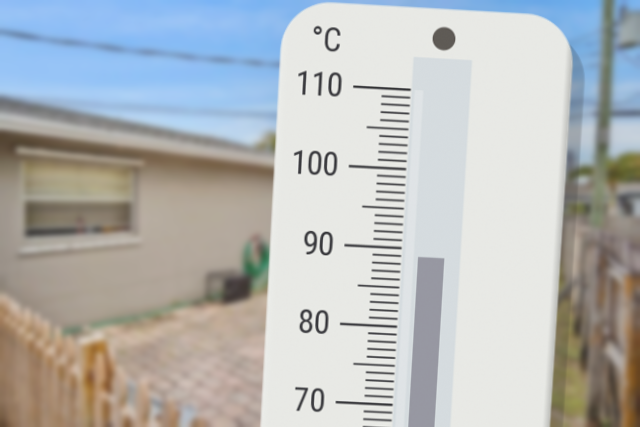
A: 89,°C
